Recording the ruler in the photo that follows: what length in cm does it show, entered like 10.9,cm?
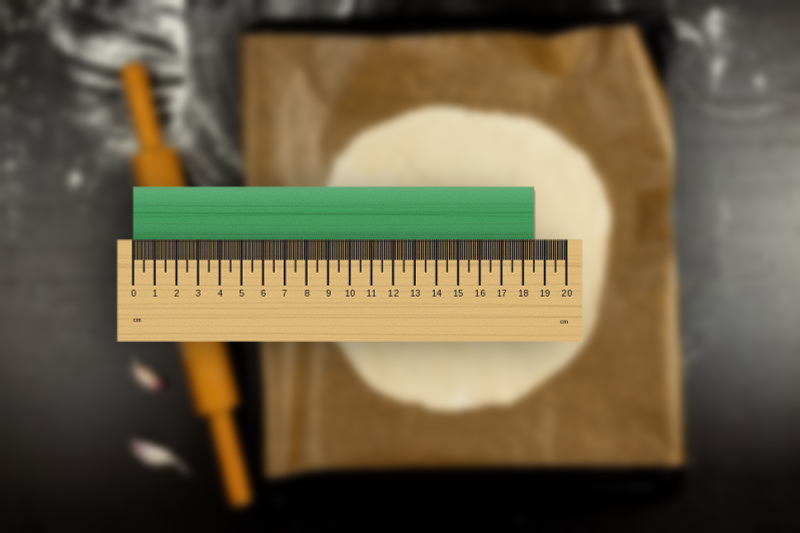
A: 18.5,cm
